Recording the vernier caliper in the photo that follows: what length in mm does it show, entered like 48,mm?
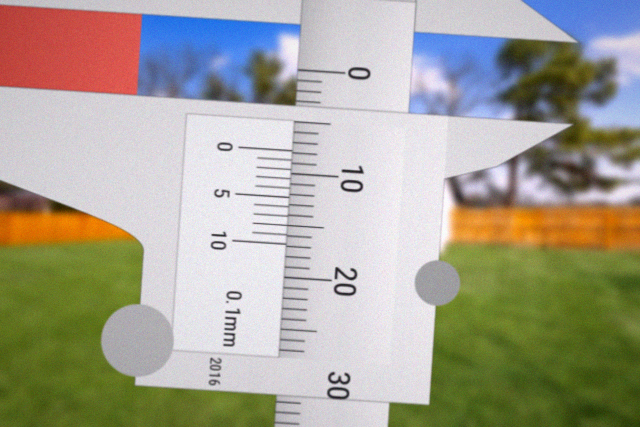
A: 7.8,mm
